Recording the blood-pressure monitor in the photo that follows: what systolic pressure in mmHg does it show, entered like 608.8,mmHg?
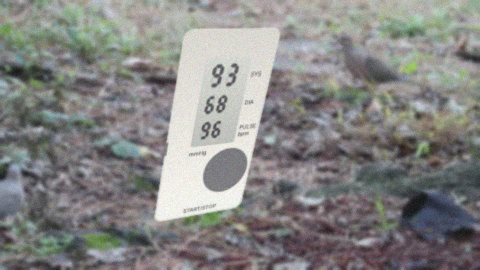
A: 93,mmHg
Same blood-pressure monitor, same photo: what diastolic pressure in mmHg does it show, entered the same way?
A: 68,mmHg
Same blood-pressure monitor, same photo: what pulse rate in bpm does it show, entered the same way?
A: 96,bpm
